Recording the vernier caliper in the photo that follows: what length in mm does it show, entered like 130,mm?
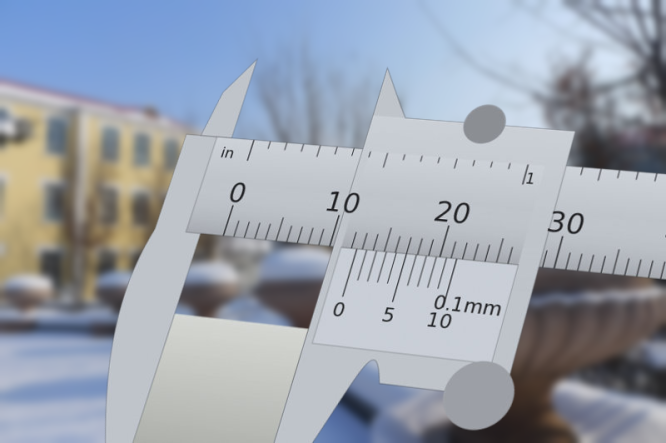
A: 12.5,mm
